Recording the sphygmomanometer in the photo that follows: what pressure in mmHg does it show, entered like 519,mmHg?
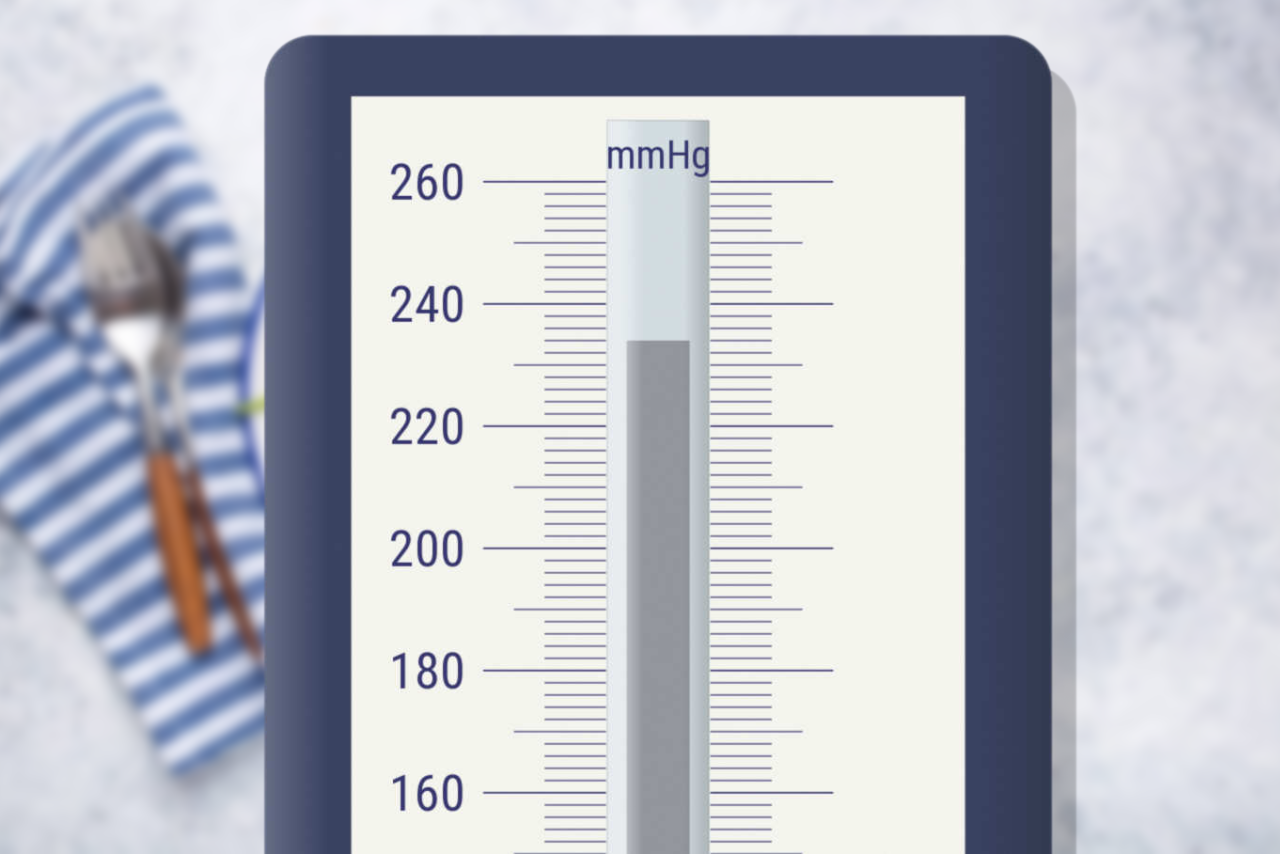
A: 234,mmHg
